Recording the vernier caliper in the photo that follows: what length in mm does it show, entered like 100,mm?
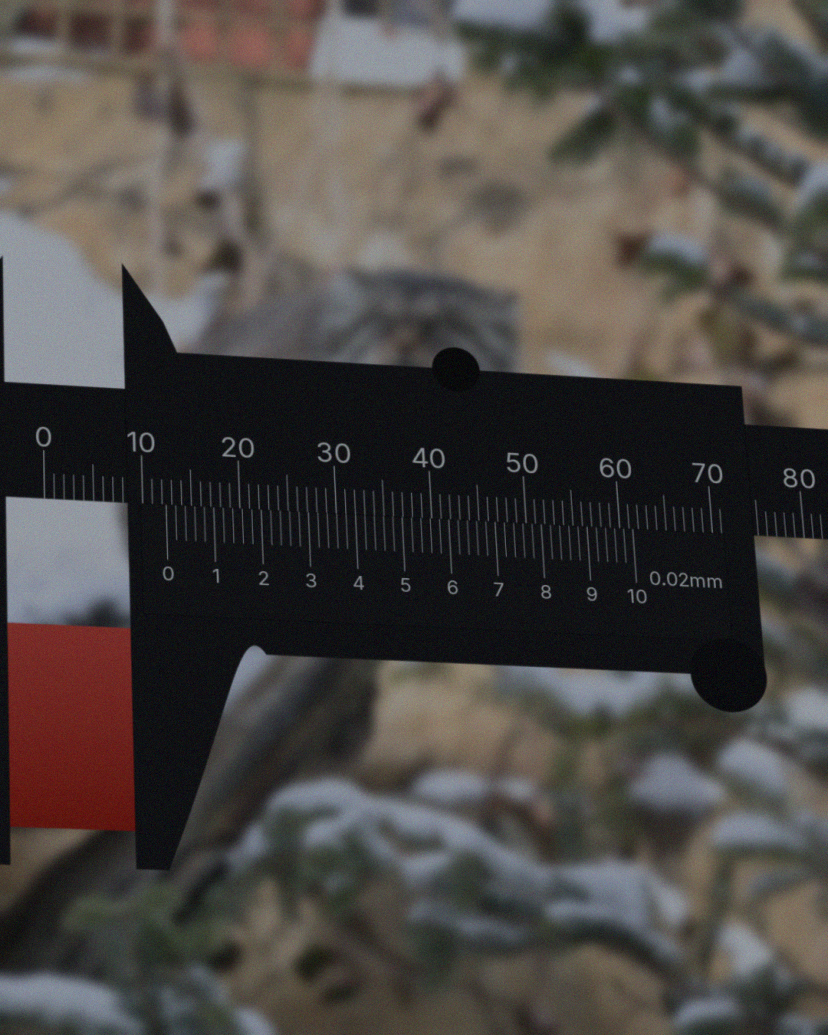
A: 12.4,mm
